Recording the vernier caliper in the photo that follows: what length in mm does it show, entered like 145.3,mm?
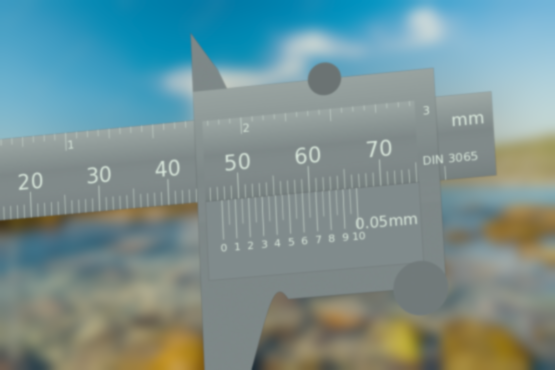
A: 47.6,mm
